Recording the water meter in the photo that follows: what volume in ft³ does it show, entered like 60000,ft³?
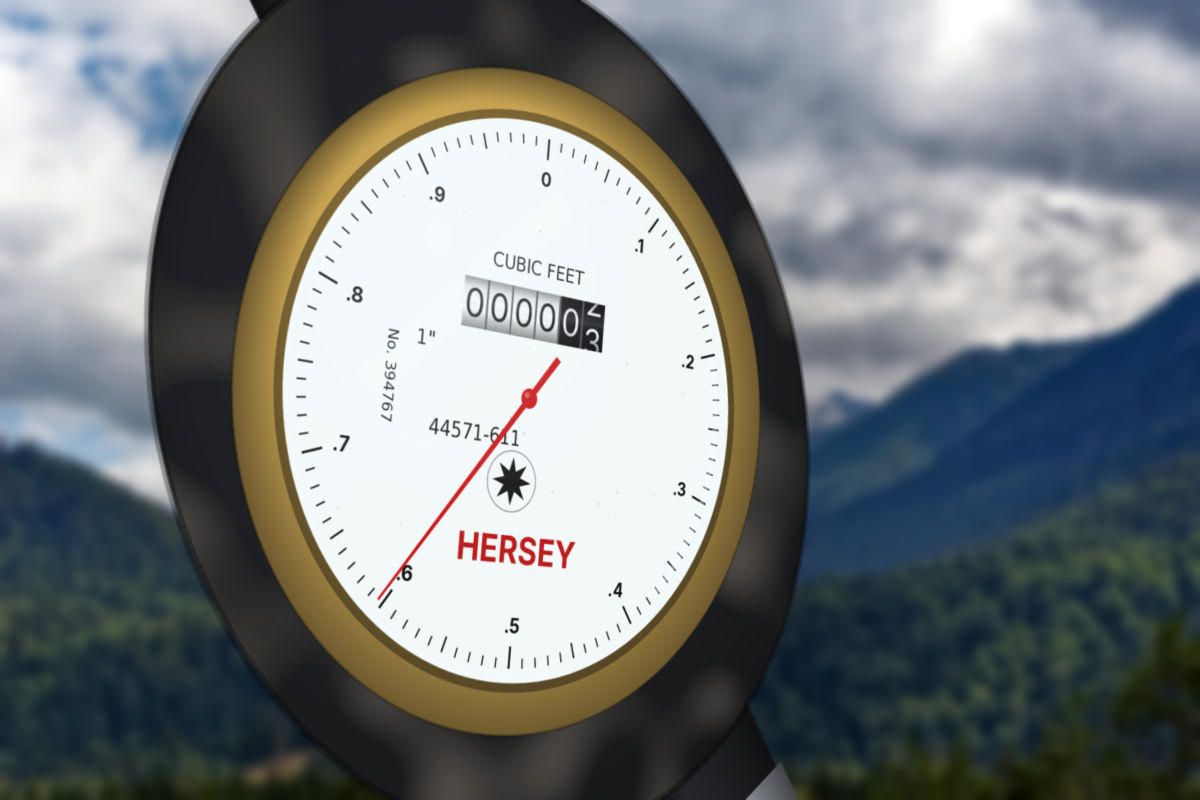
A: 2.60,ft³
